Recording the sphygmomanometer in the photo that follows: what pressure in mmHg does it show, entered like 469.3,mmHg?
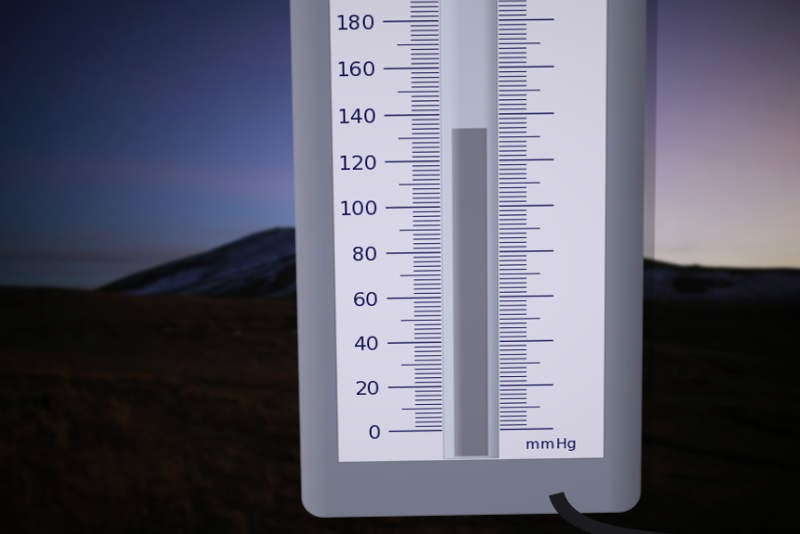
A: 134,mmHg
